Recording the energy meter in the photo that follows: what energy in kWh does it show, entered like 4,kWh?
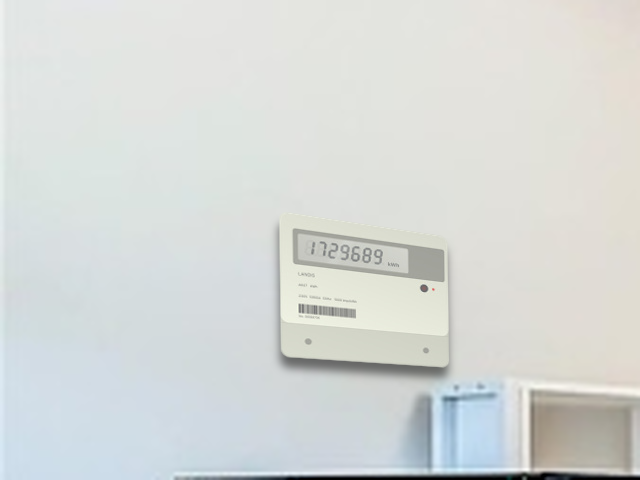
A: 1729689,kWh
